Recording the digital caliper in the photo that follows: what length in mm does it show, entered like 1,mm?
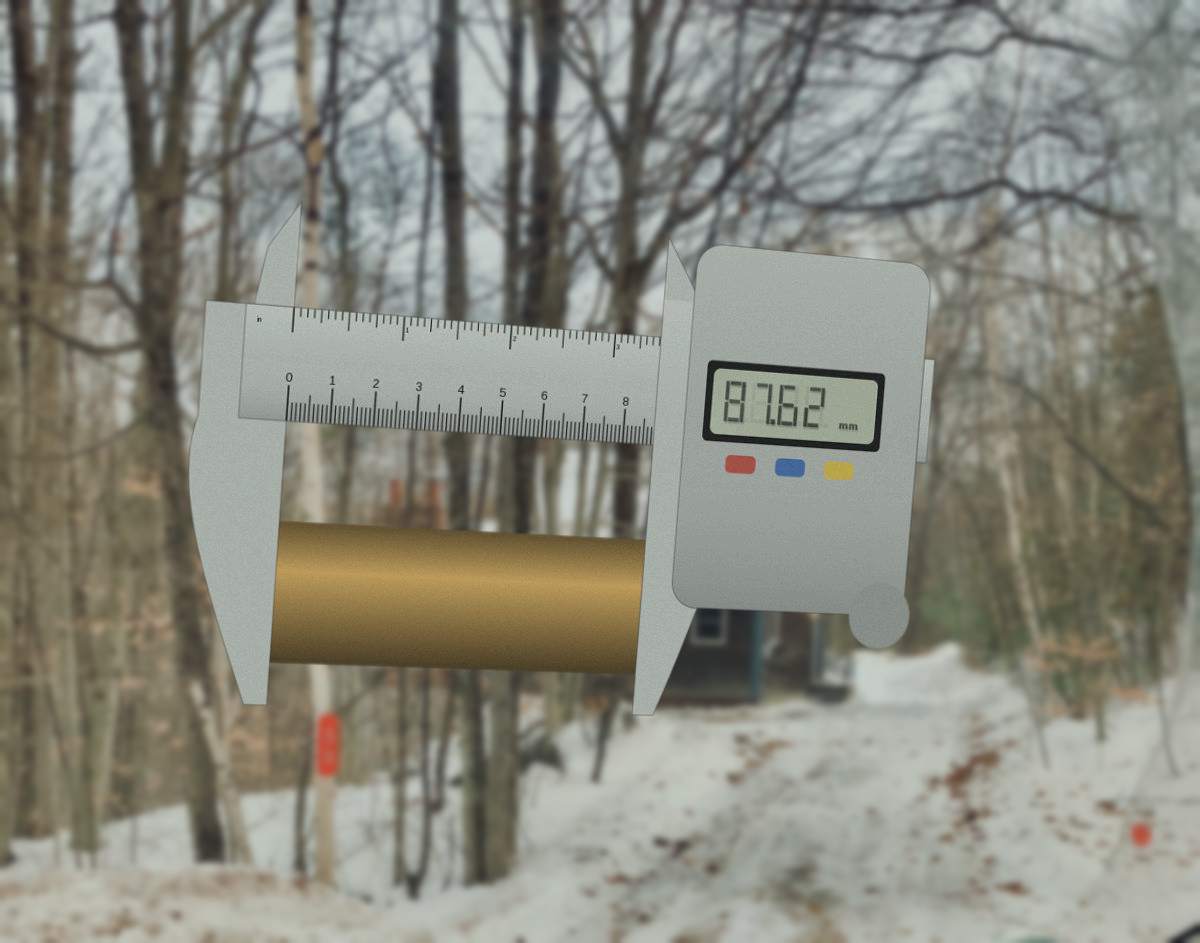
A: 87.62,mm
